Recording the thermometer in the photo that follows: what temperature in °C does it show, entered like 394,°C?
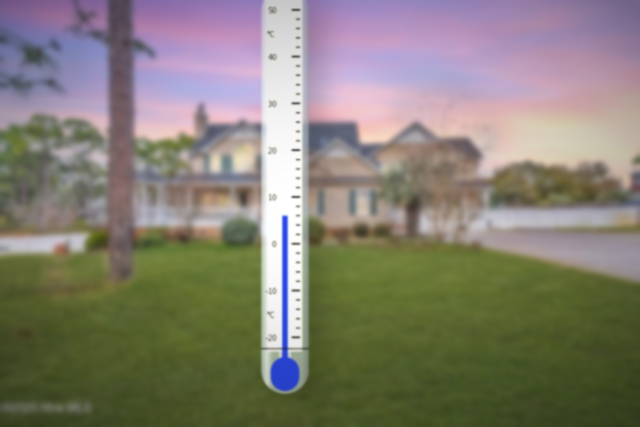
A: 6,°C
